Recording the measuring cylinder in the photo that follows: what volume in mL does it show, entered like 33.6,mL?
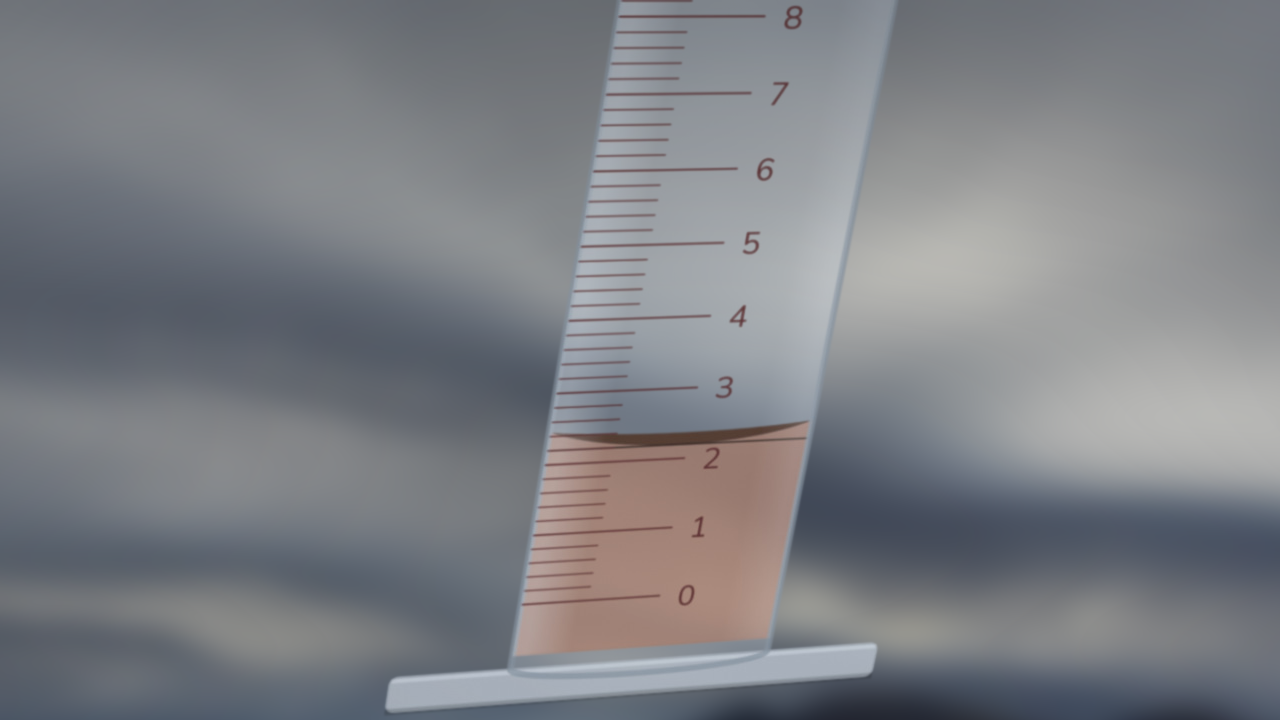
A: 2.2,mL
